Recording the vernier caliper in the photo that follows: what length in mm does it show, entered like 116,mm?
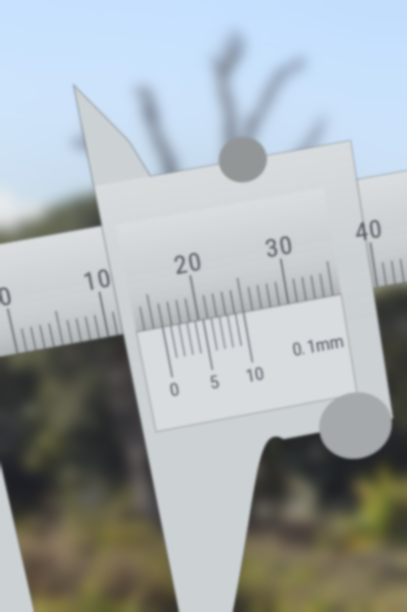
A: 16.0,mm
